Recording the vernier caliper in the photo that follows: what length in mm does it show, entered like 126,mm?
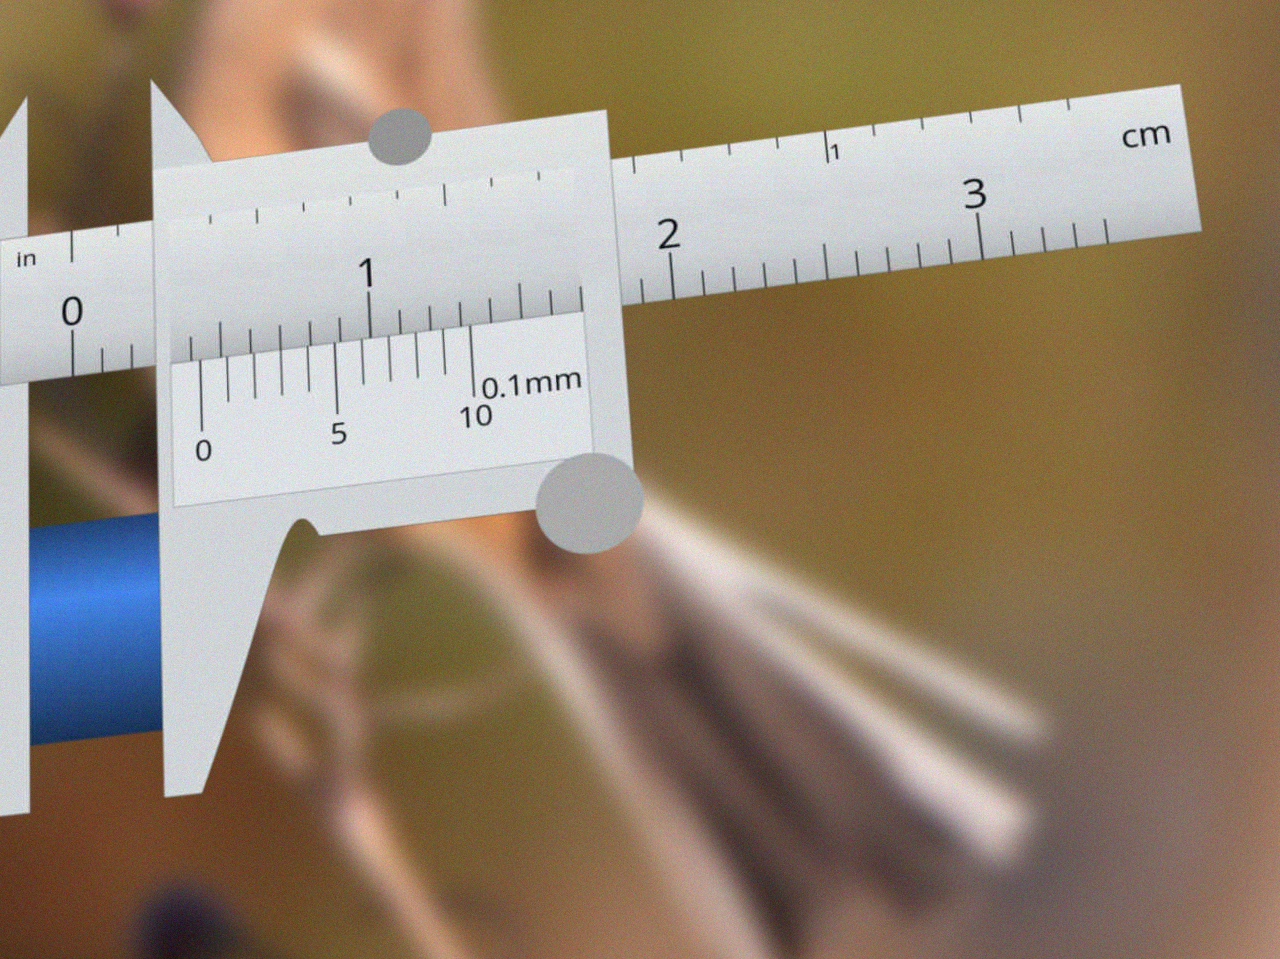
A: 4.3,mm
